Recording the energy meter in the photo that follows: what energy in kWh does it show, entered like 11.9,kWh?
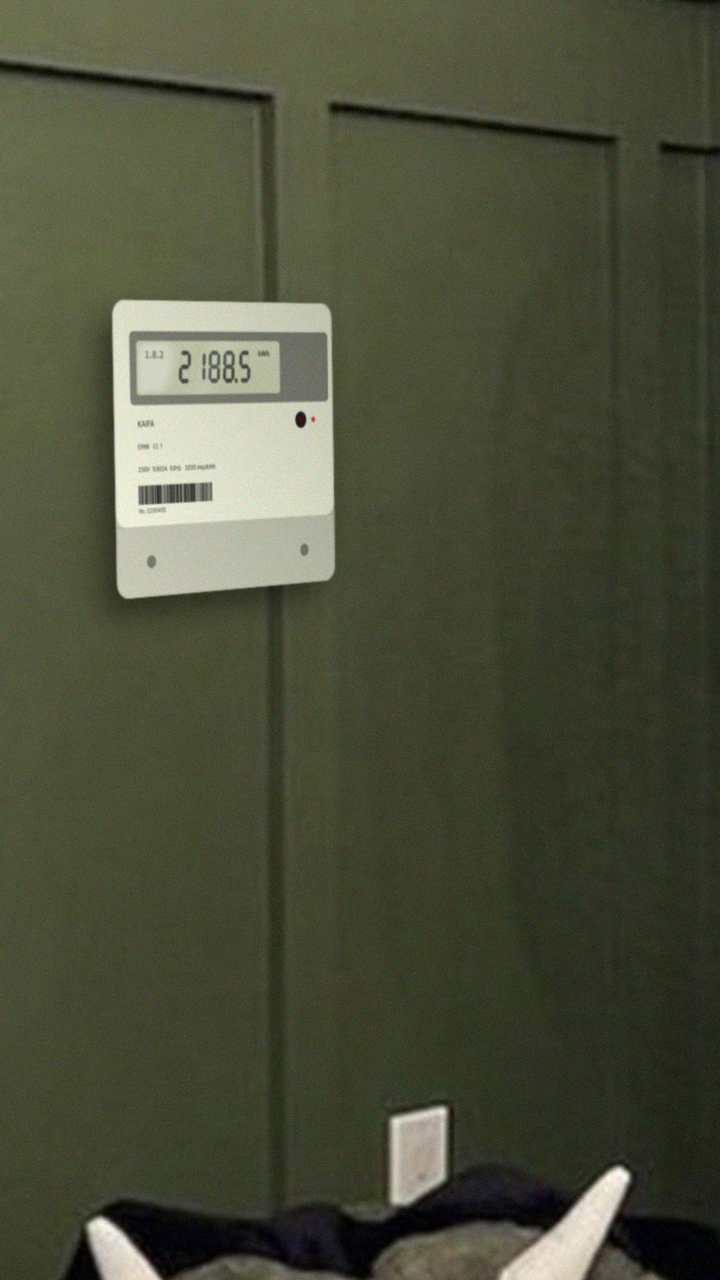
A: 2188.5,kWh
